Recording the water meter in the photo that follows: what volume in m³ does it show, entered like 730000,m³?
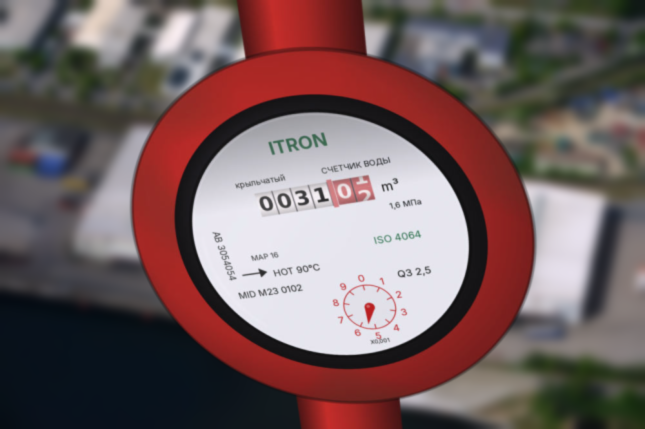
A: 31.015,m³
